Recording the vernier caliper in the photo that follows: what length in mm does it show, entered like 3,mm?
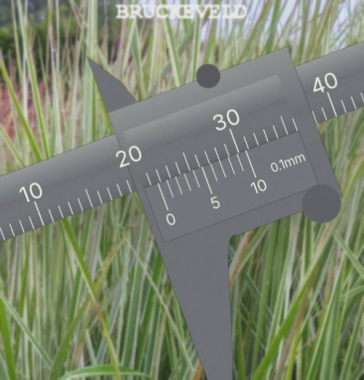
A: 21.7,mm
